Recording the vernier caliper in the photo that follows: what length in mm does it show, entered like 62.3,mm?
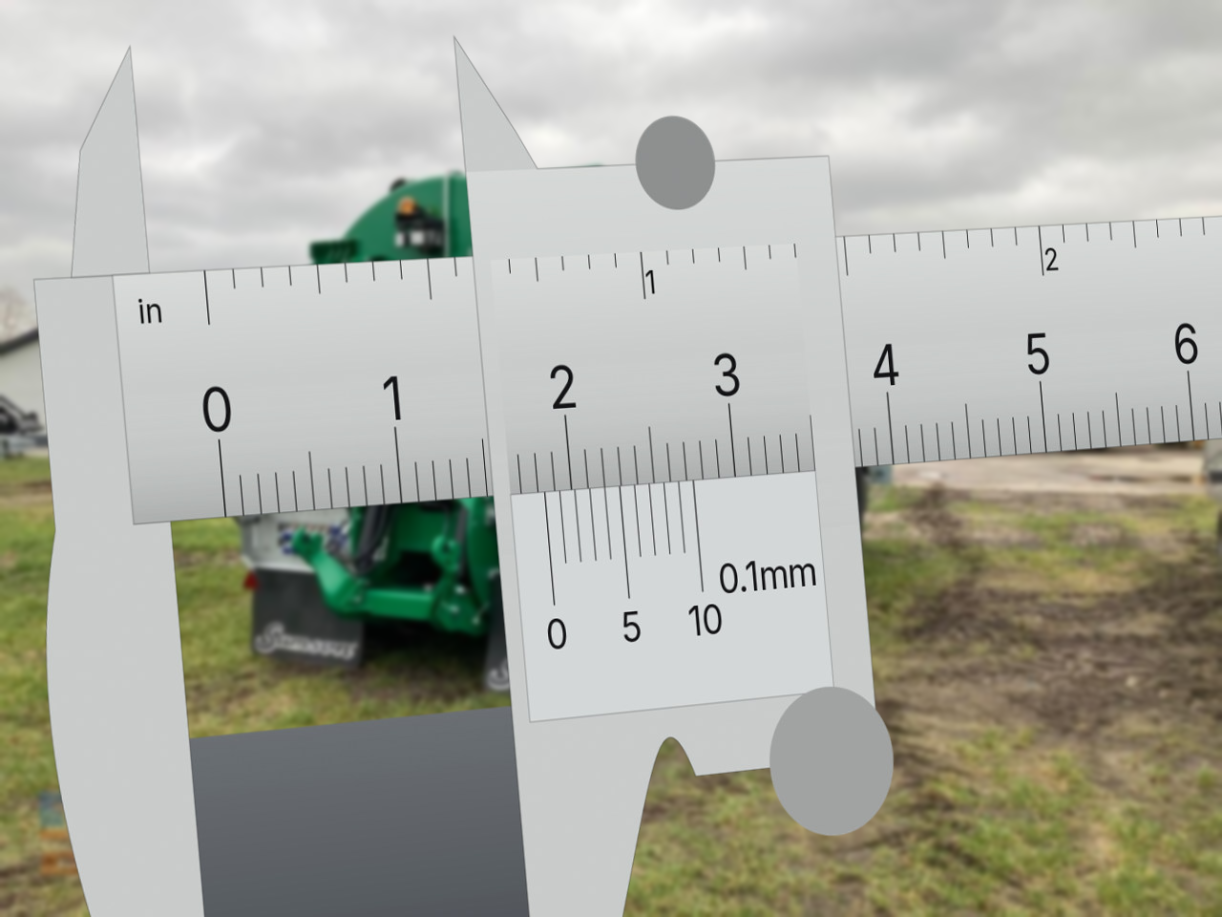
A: 18.4,mm
